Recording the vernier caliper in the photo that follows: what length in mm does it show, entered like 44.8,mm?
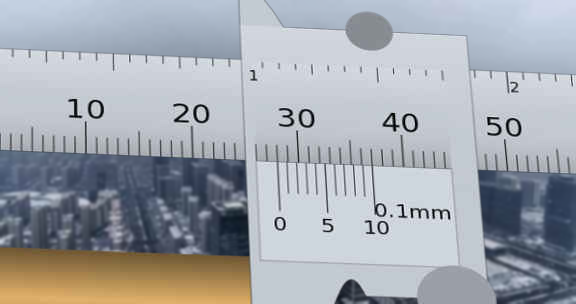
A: 28.0,mm
